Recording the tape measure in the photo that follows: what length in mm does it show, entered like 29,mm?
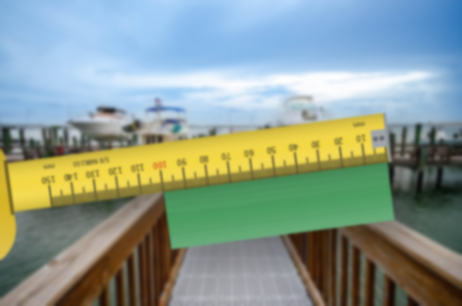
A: 100,mm
